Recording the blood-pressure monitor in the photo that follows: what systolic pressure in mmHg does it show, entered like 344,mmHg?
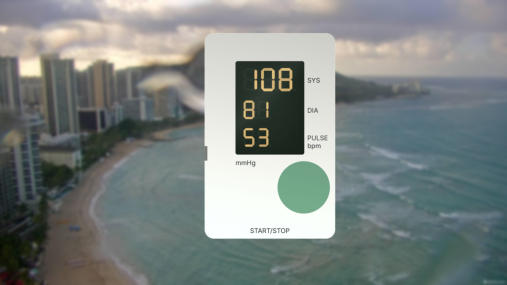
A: 108,mmHg
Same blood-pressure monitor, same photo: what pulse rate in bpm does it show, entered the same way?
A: 53,bpm
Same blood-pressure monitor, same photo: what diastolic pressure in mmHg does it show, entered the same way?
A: 81,mmHg
